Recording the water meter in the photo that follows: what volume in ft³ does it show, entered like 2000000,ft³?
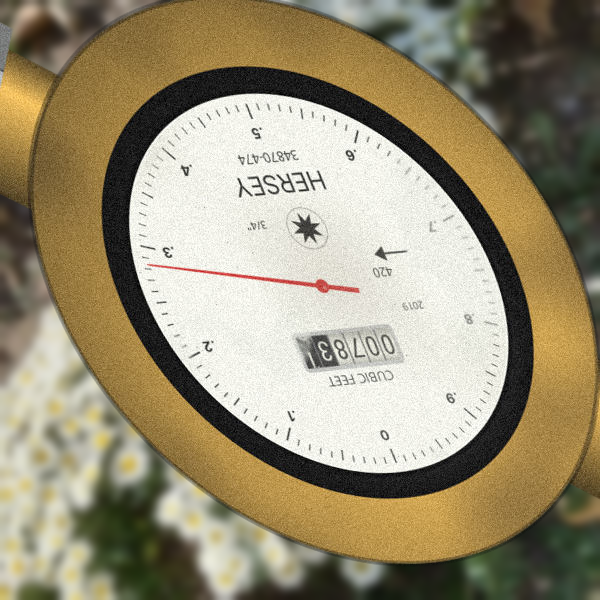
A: 7831.28,ft³
